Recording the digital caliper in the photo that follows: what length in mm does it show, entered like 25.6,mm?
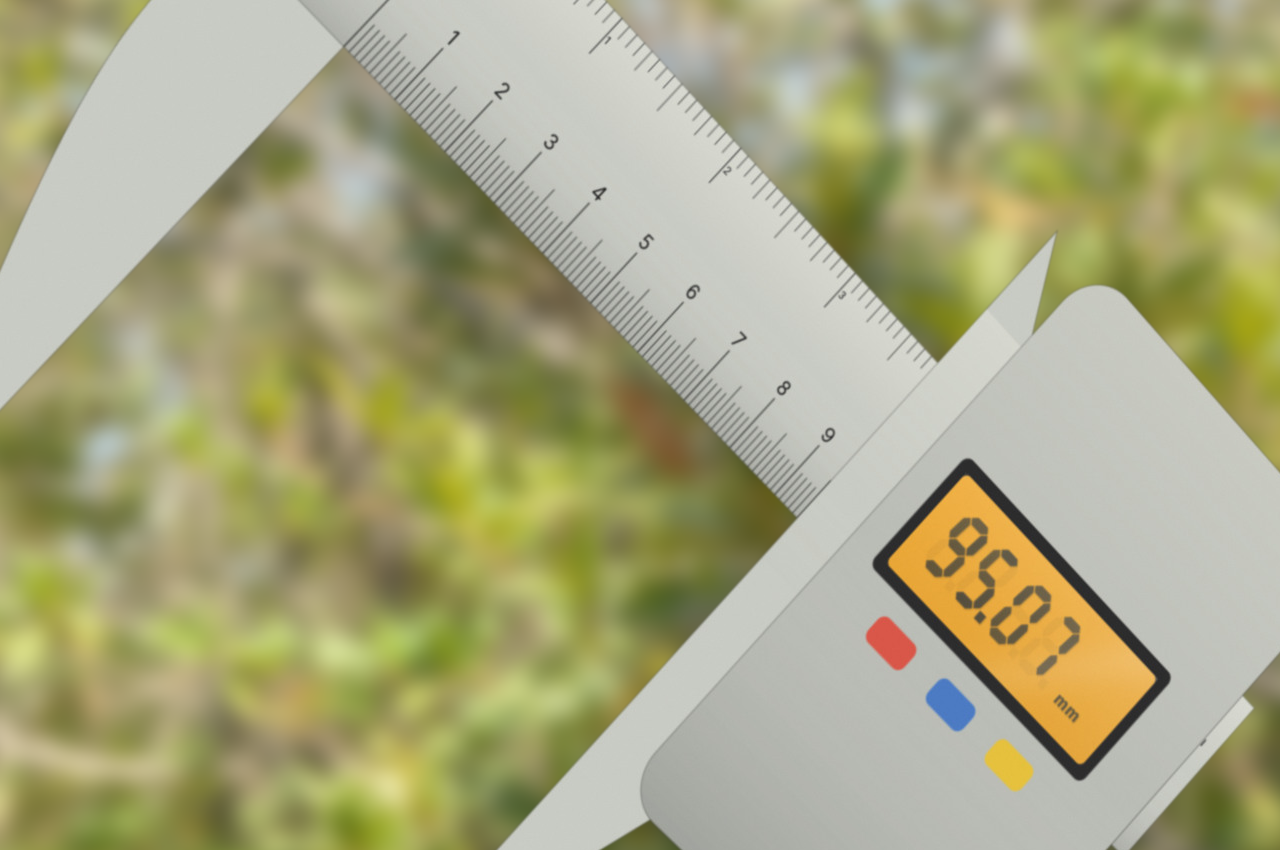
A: 95.07,mm
